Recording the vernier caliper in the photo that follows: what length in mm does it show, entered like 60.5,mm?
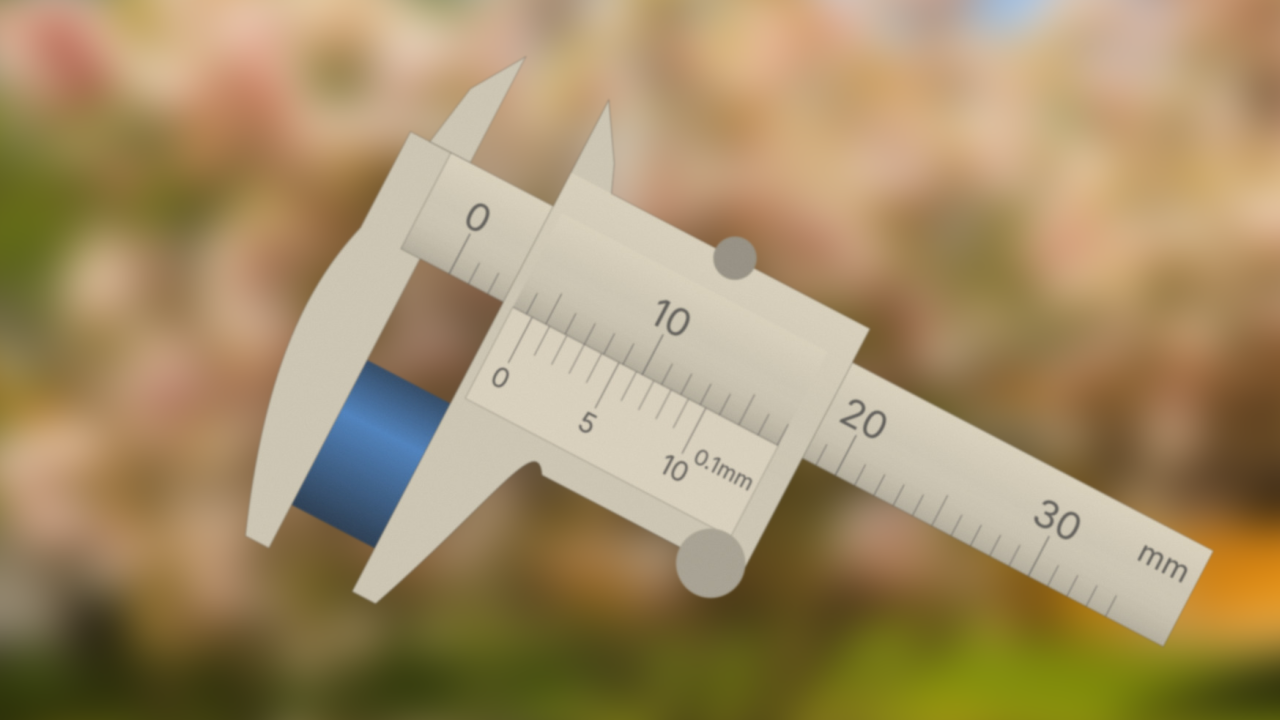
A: 4.3,mm
